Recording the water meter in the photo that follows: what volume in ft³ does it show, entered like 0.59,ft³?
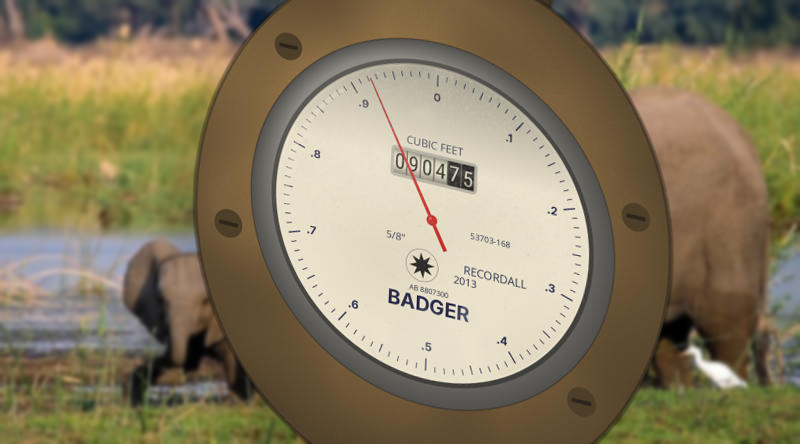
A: 90474.92,ft³
